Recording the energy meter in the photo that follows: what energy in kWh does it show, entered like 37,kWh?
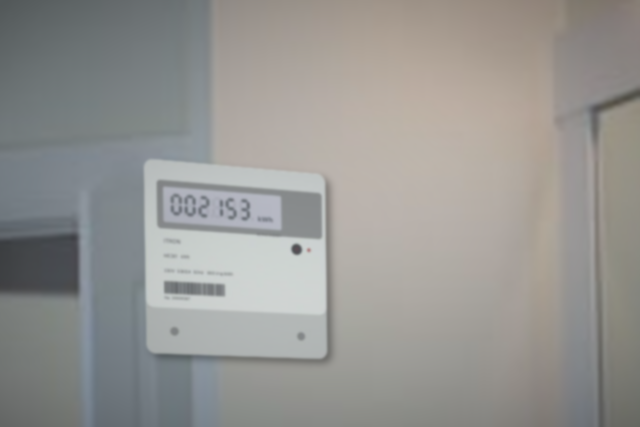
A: 2153,kWh
